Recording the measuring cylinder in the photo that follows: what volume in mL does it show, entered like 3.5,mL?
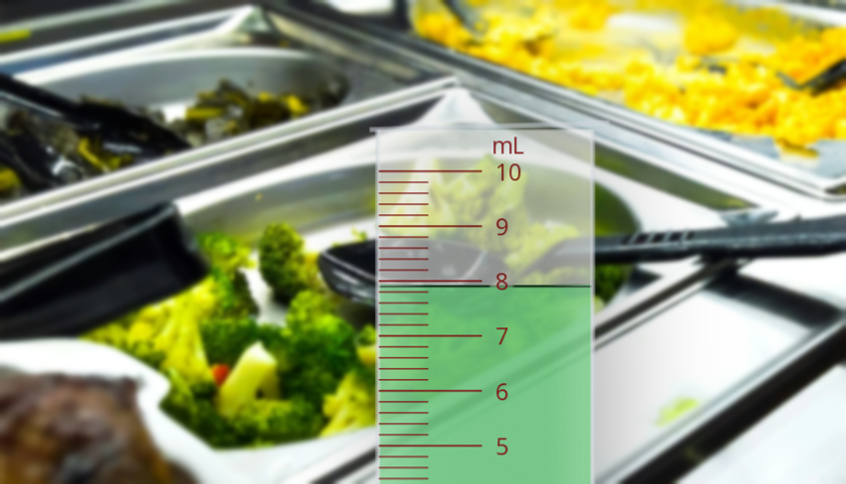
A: 7.9,mL
